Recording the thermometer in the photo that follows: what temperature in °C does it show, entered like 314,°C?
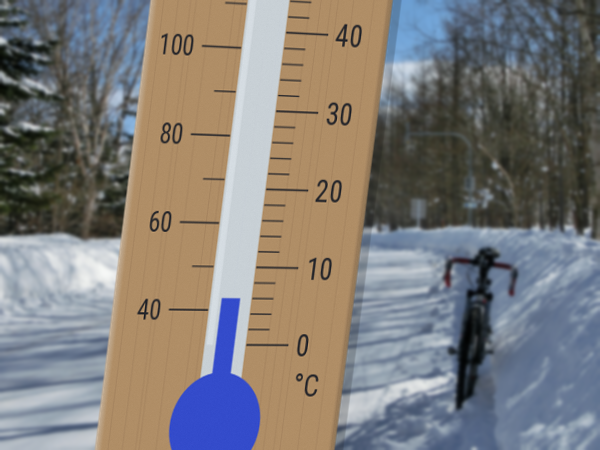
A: 6,°C
